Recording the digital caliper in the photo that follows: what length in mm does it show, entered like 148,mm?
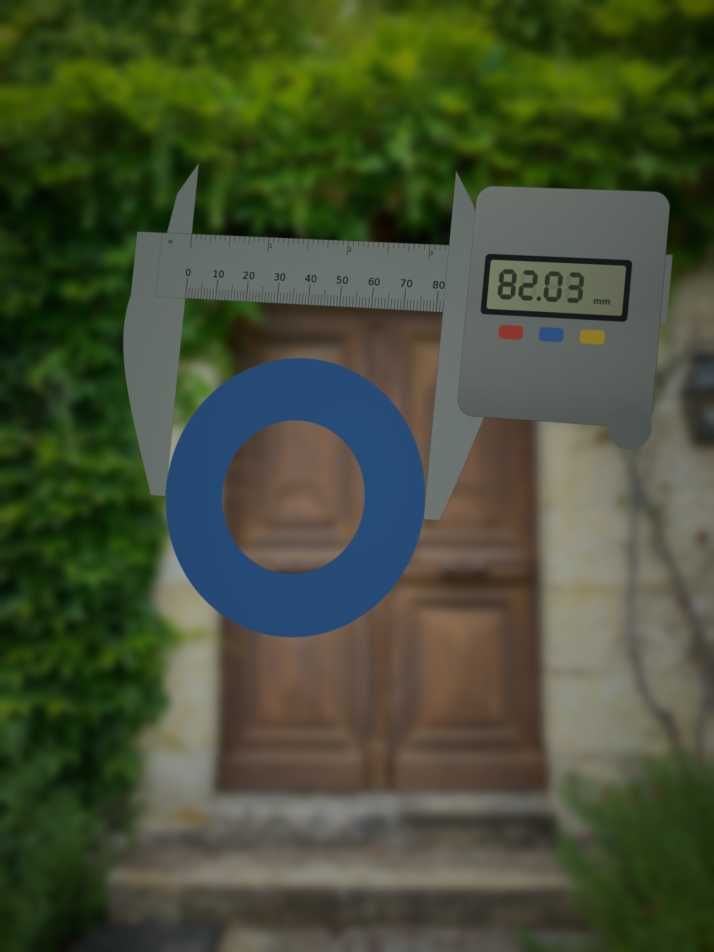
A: 82.03,mm
